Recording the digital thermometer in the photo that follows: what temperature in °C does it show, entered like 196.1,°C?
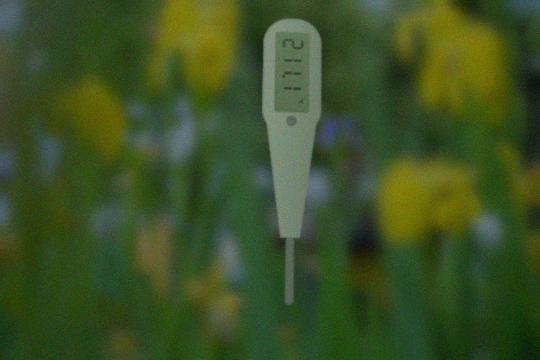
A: 211.1,°C
